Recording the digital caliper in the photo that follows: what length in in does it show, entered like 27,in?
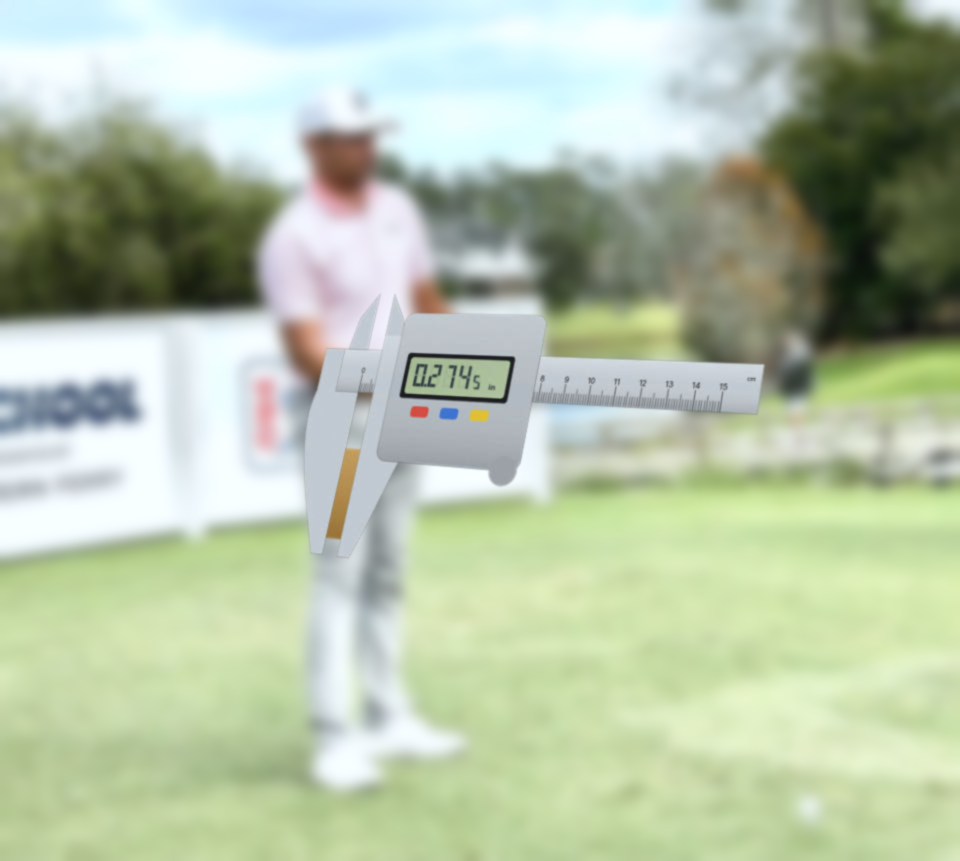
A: 0.2745,in
